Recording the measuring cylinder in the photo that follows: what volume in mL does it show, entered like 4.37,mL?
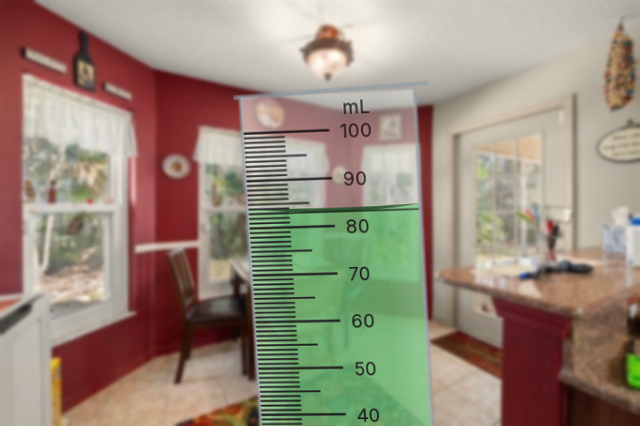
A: 83,mL
